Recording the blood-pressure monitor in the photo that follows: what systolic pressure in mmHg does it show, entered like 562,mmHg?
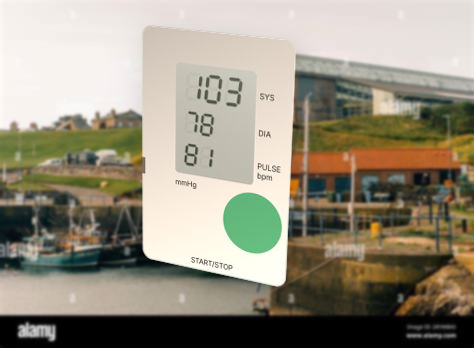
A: 103,mmHg
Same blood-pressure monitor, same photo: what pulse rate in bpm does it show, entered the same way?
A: 81,bpm
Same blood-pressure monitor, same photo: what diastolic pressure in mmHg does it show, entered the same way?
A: 78,mmHg
